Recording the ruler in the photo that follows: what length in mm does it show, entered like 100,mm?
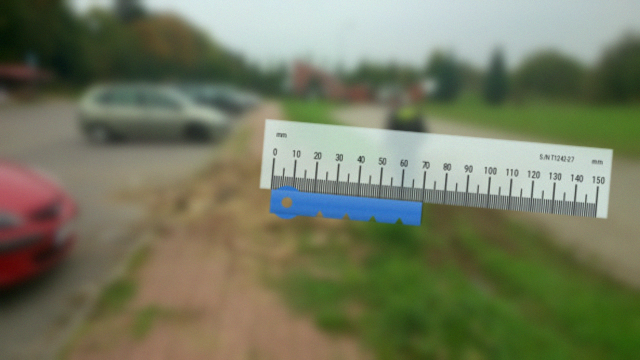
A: 70,mm
